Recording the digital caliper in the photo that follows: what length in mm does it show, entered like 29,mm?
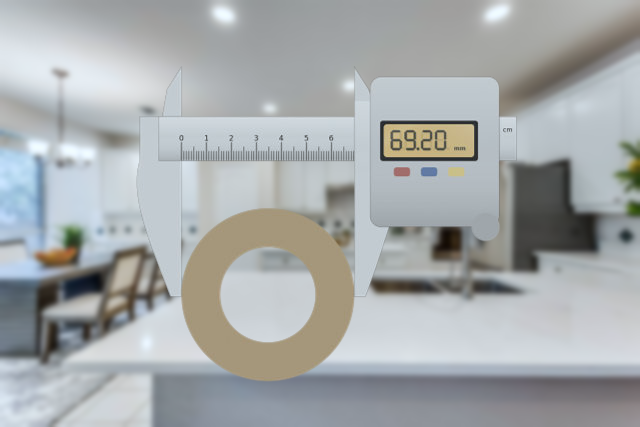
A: 69.20,mm
